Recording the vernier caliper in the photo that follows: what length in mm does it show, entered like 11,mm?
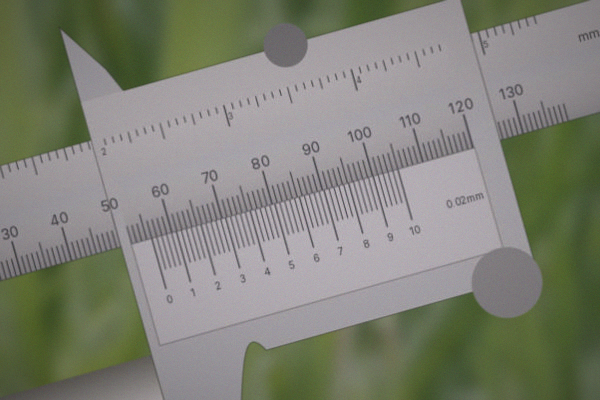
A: 56.0,mm
